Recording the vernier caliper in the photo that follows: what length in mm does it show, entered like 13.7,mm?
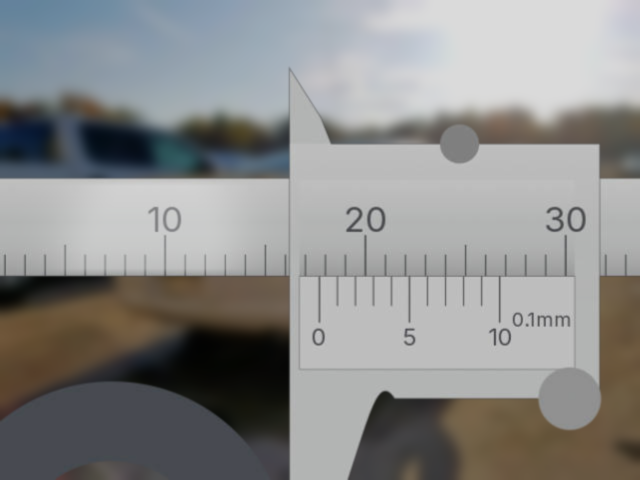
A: 17.7,mm
